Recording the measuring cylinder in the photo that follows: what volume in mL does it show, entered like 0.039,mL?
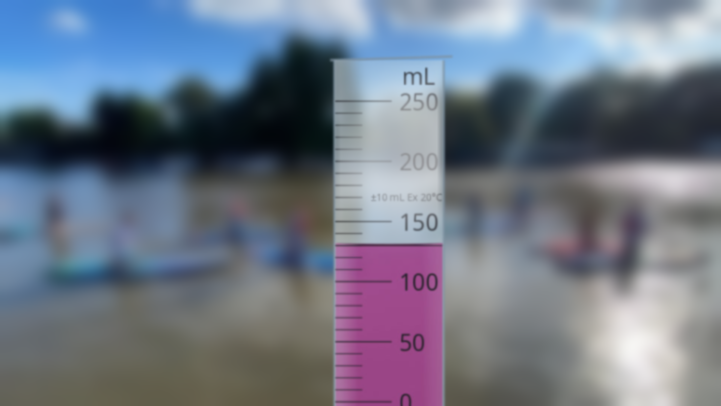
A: 130,mL
